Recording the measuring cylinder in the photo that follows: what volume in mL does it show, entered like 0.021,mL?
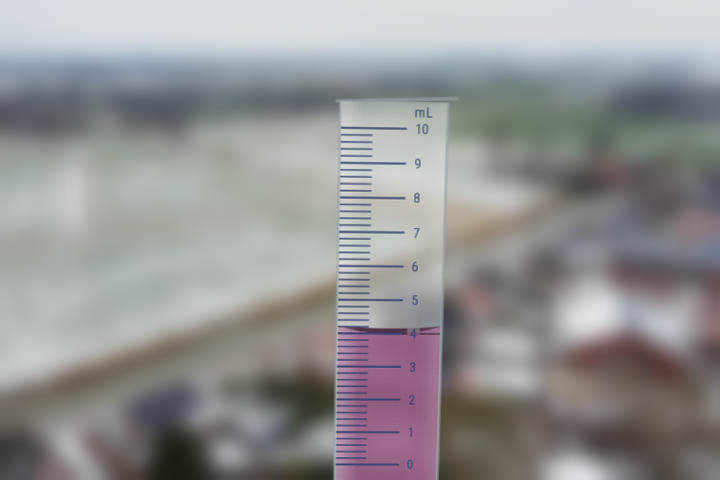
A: 4,mL
